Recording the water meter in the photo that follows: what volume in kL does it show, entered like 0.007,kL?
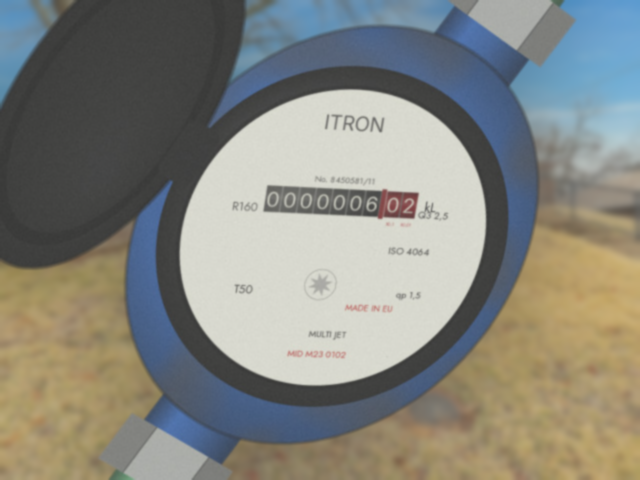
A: 6.02,kL
